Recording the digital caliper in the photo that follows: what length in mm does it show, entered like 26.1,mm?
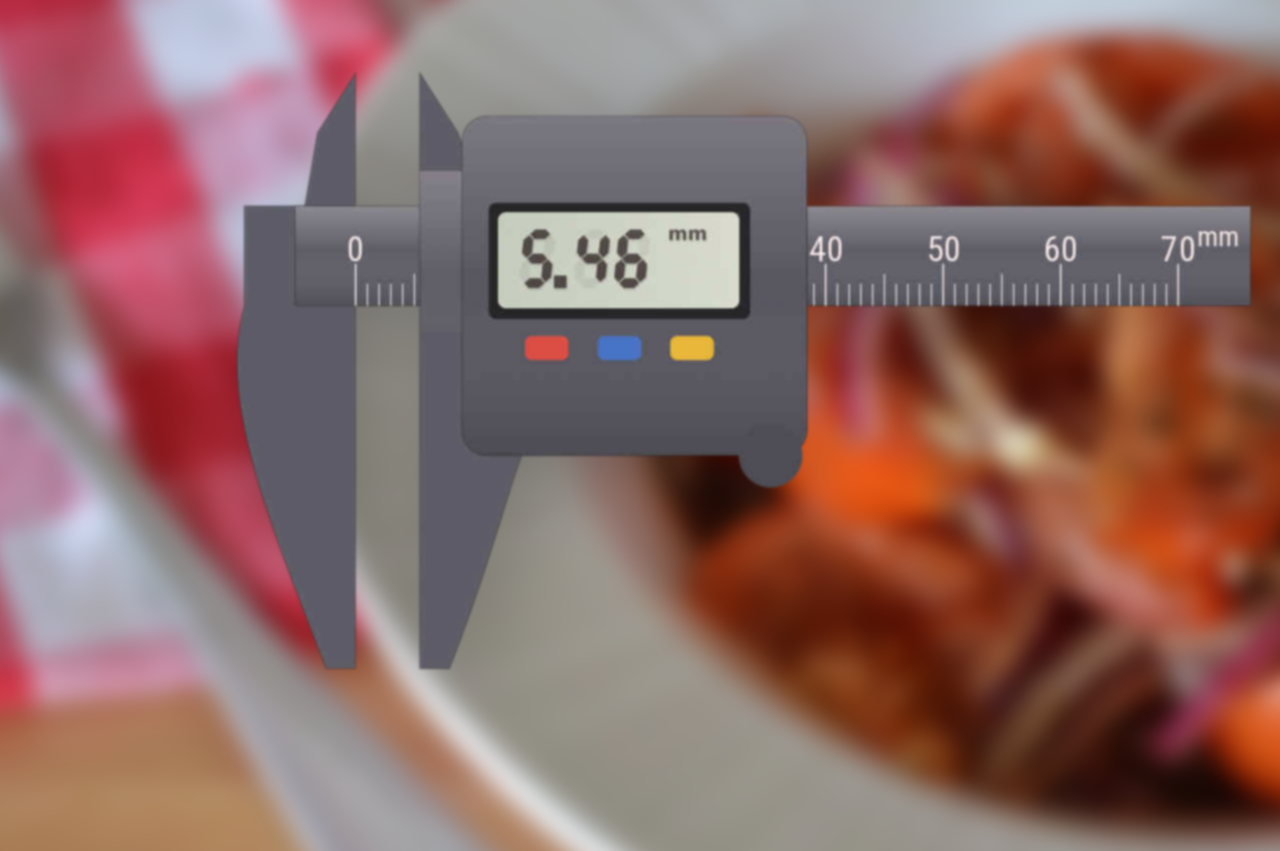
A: 5.46,mm
